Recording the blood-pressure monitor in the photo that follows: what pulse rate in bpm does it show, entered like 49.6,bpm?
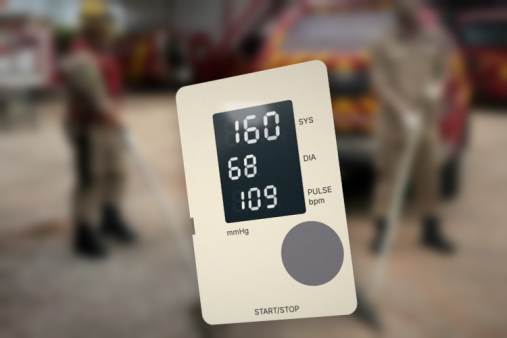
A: 109,bpm
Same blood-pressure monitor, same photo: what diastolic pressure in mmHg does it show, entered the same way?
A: 68,mmHg
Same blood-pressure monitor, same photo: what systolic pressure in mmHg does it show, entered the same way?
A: 160,mmHg
